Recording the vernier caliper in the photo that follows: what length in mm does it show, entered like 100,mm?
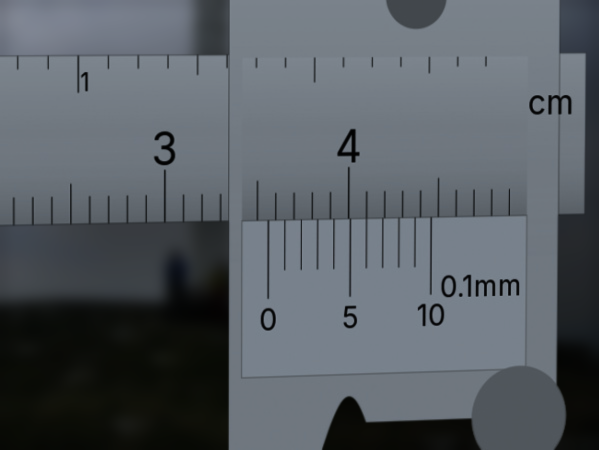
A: 35.6,mm
